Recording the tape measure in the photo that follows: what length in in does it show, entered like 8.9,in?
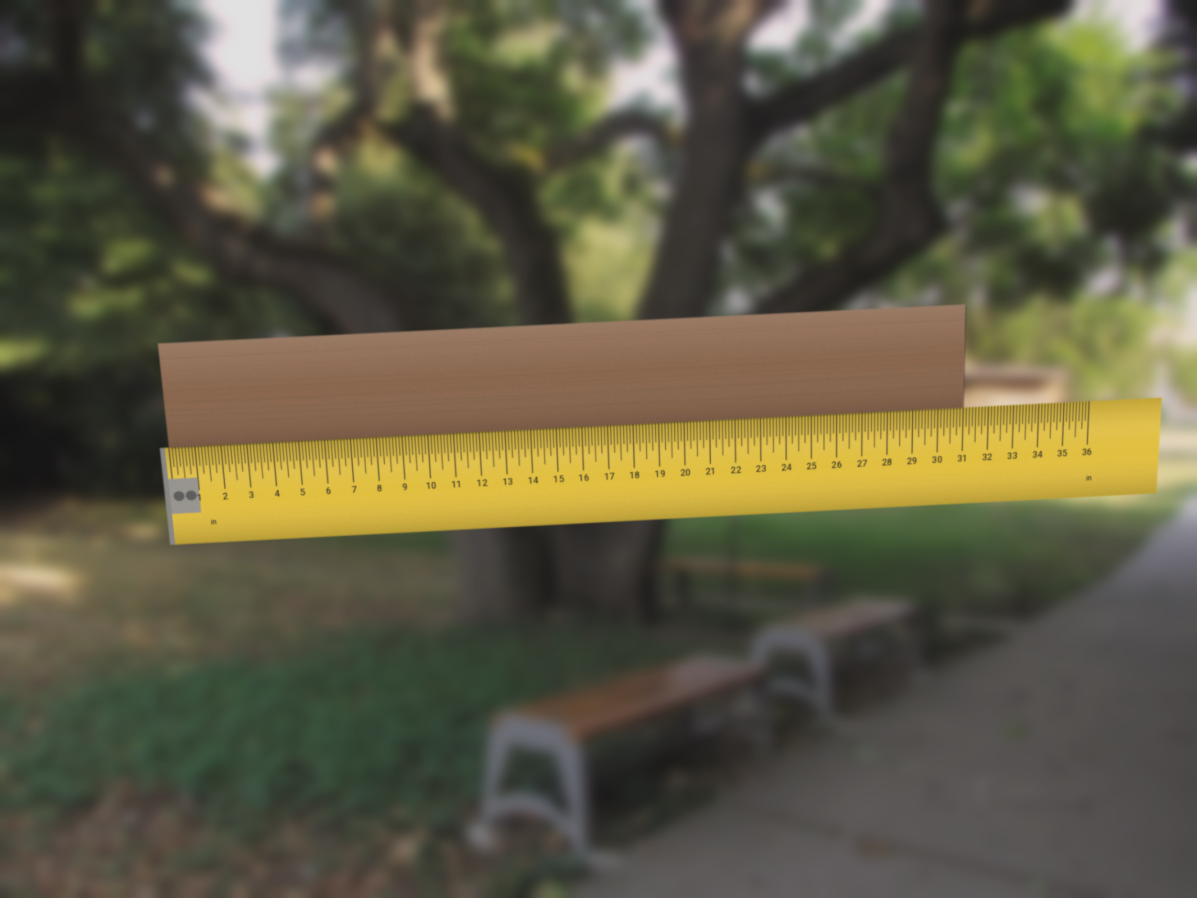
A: 31,in
